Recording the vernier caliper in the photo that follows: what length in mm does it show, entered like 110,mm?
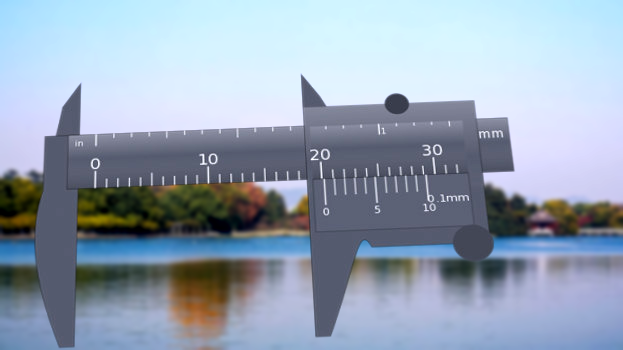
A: 20.2,mm
